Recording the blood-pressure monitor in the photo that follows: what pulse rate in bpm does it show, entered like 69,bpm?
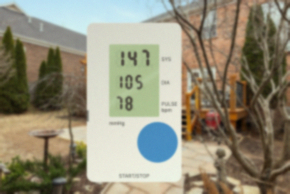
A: 78,bpm
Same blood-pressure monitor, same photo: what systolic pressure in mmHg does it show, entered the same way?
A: 147,mmHg
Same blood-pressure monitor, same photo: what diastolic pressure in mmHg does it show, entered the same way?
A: 105,mmHg
